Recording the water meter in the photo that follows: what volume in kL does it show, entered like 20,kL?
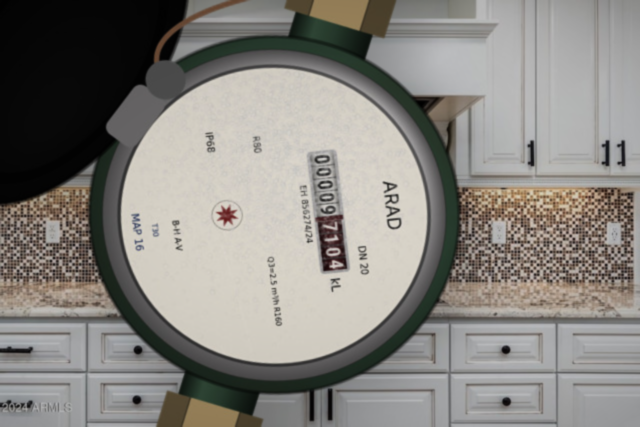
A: 9.7104,kL
